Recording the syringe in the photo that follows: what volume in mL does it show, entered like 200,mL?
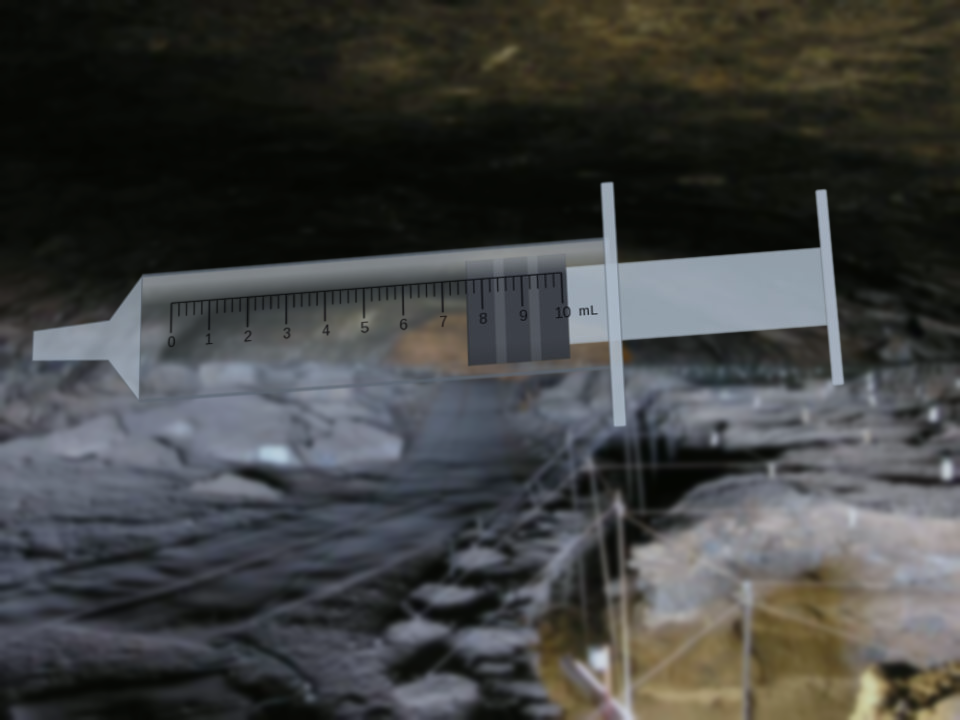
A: 7.6,mL
